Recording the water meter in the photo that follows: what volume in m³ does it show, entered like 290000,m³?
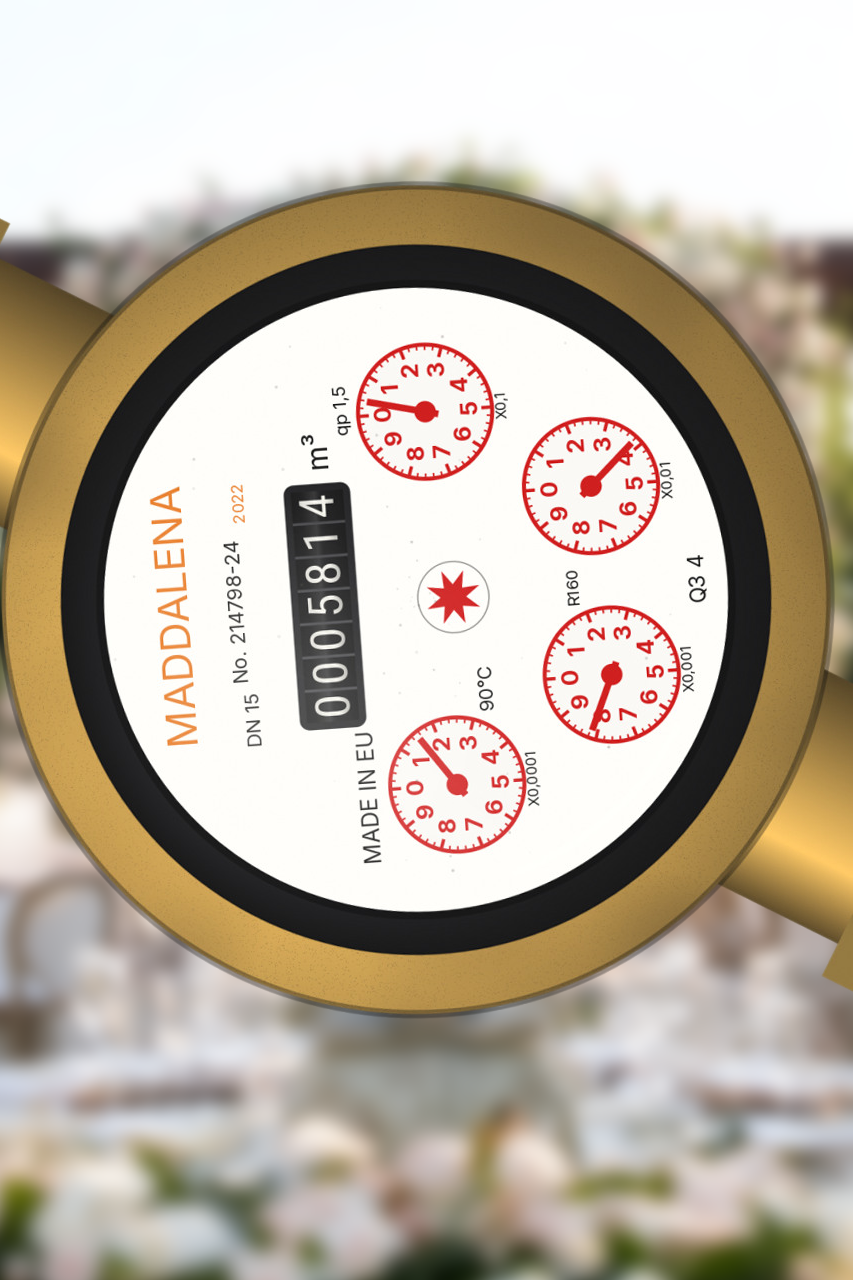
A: 5814.0381,m³
